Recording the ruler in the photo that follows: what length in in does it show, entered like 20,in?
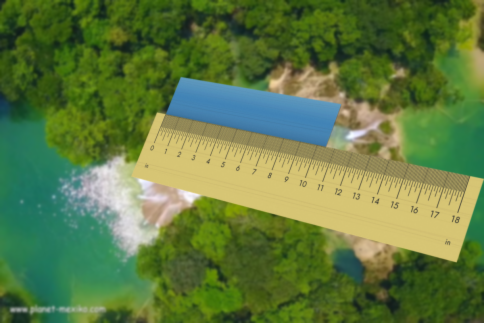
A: 10.5,in
